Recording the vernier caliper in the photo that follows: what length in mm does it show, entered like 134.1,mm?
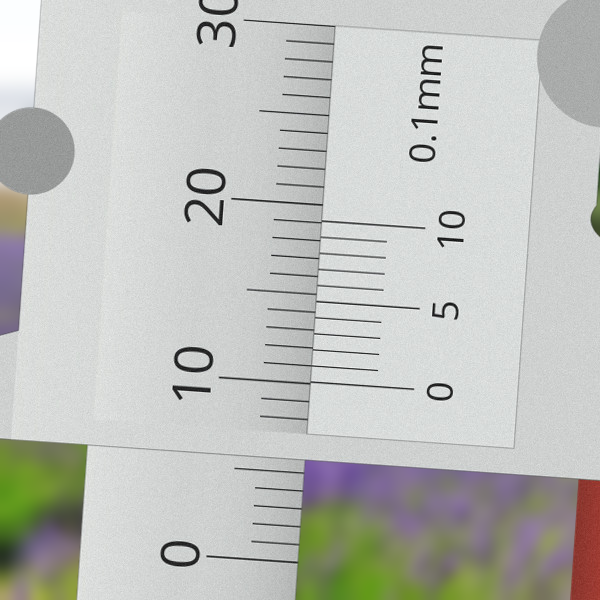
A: 10.1,mm
